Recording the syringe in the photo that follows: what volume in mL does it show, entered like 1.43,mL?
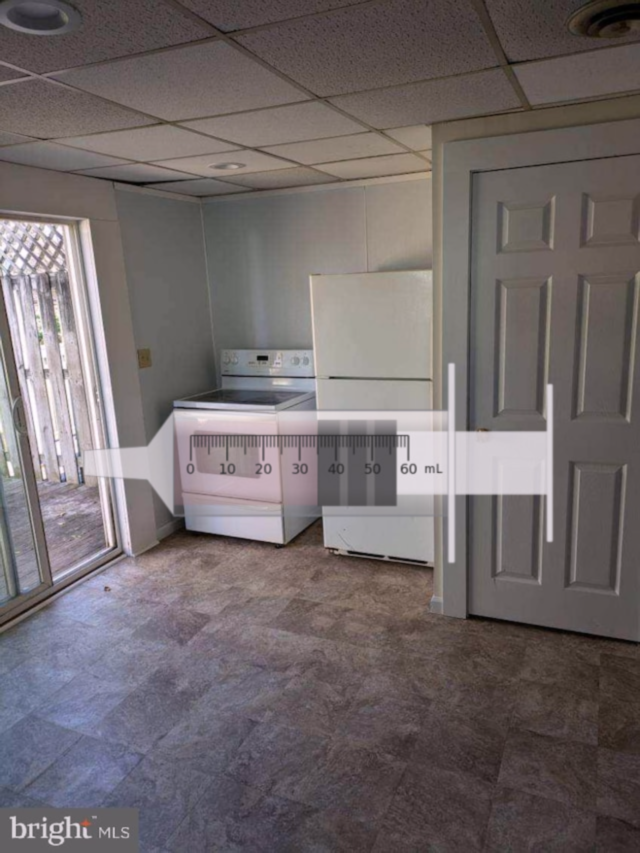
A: 35,mL
